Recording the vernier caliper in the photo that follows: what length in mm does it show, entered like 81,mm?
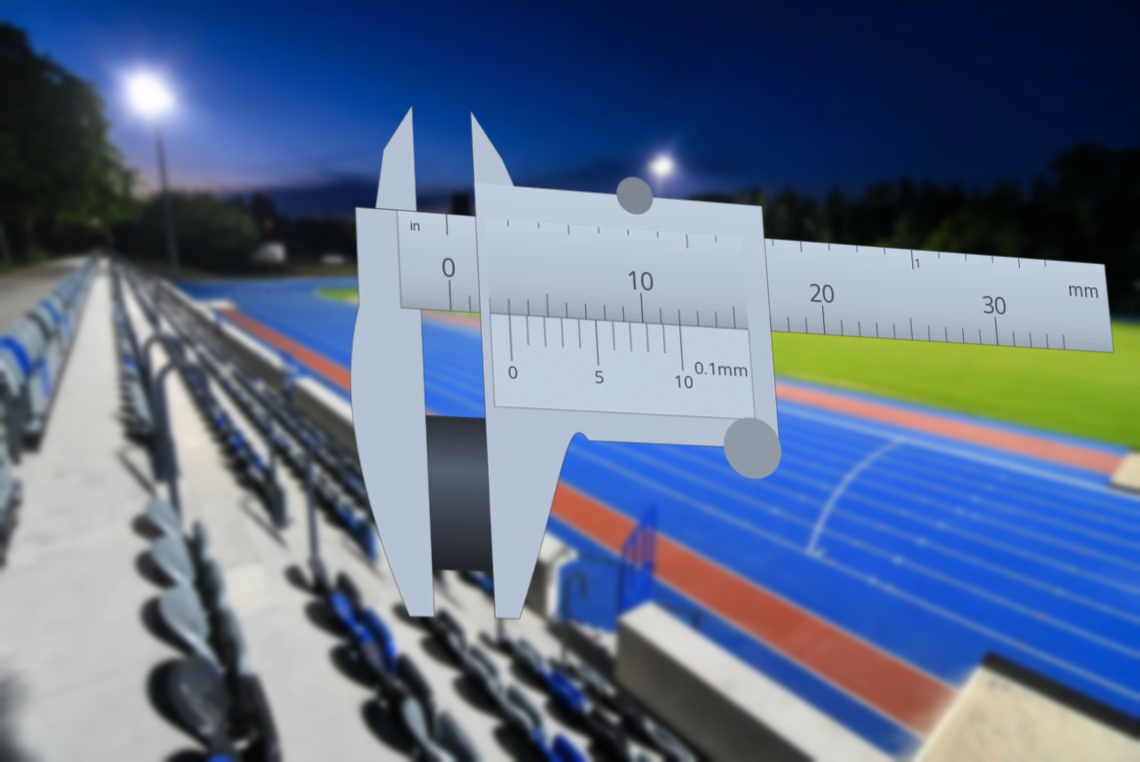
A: 3.0,mm
